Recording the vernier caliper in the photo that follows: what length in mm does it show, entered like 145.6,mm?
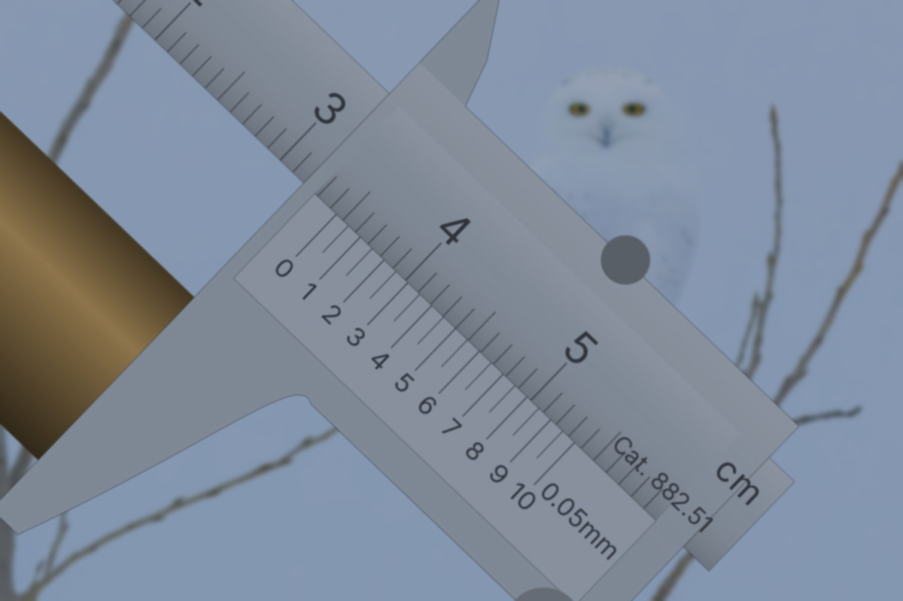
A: 34.5,mm
